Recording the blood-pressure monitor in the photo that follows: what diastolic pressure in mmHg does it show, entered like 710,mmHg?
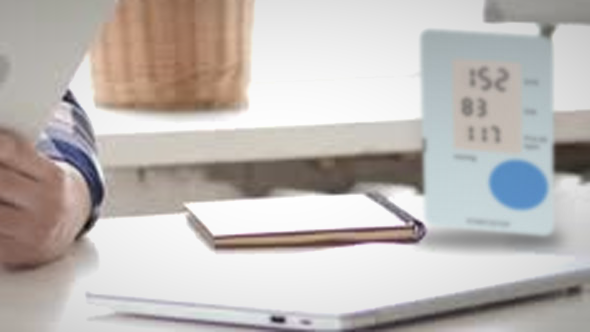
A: 83,mmHg
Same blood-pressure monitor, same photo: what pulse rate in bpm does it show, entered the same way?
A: 117,bpm
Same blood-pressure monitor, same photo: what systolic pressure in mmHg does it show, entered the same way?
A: 152,mmHg
